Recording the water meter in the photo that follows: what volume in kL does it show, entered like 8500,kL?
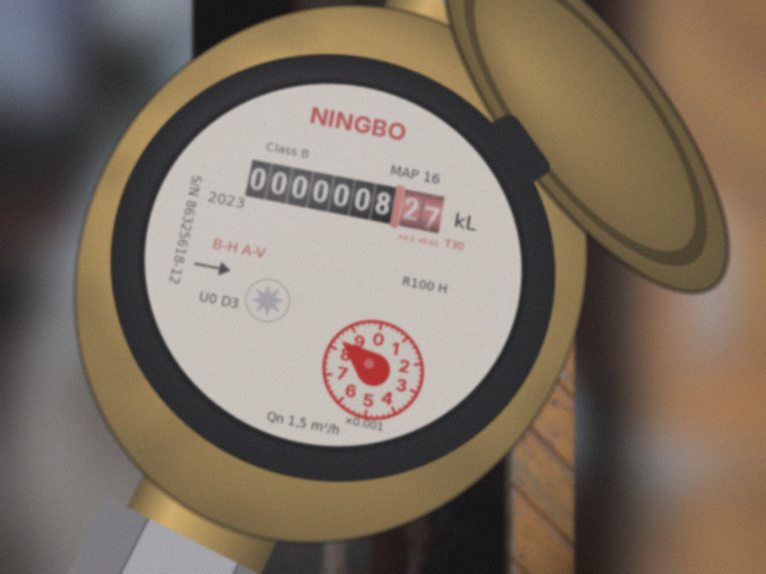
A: 8.268,kL
